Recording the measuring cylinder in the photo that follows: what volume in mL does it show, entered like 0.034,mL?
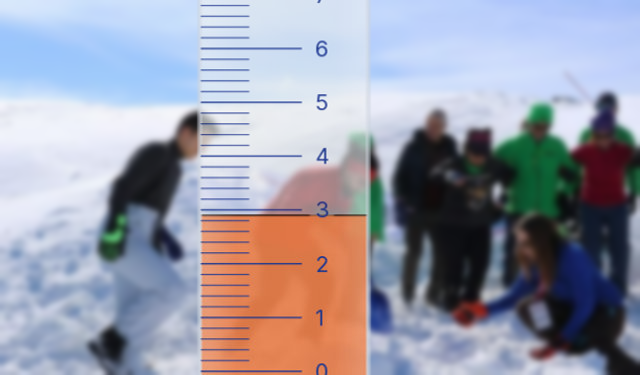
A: 2.9,mL
